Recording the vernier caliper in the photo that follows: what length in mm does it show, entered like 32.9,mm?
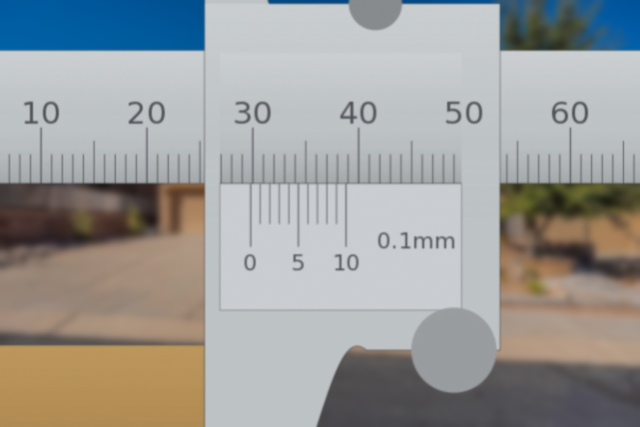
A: 29.8,mm
